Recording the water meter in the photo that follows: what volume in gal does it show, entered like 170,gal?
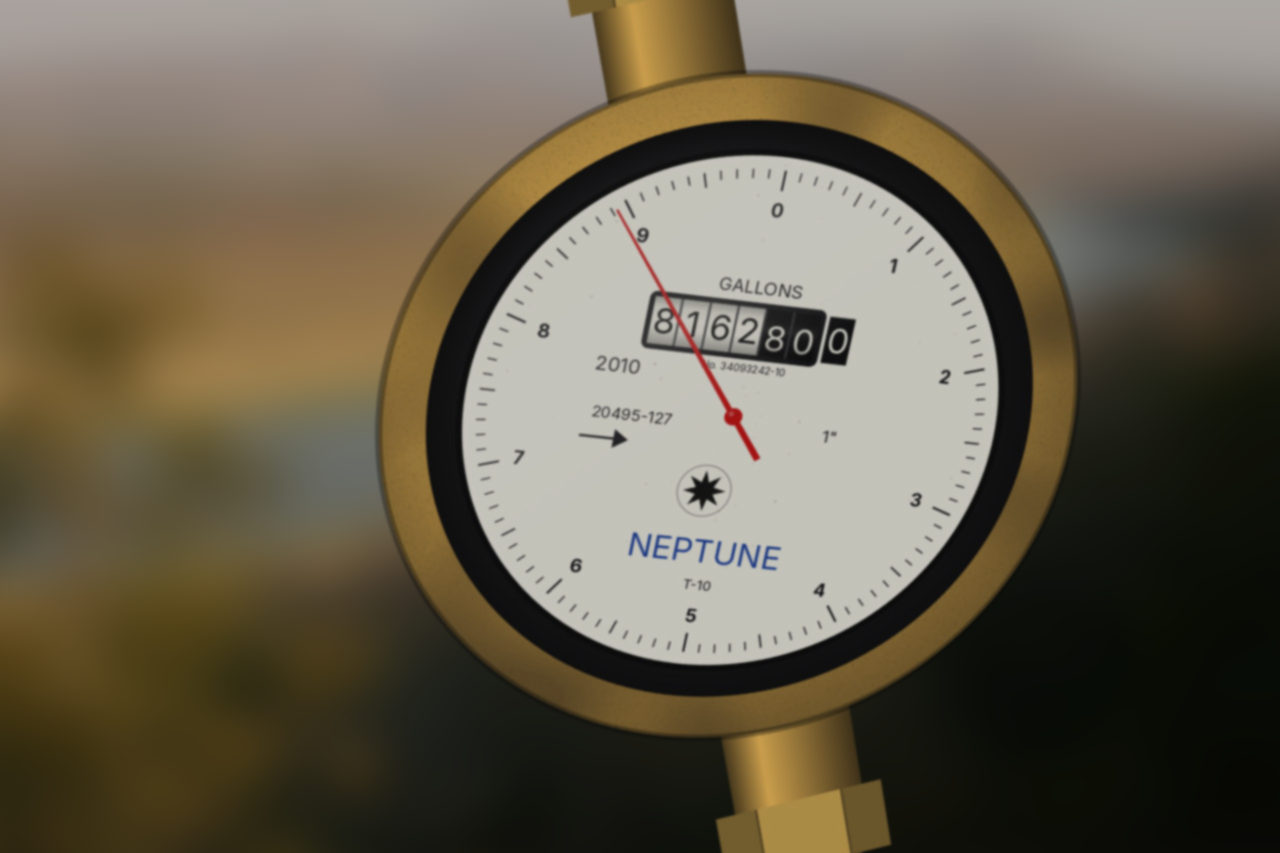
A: 8162798.9,gal
